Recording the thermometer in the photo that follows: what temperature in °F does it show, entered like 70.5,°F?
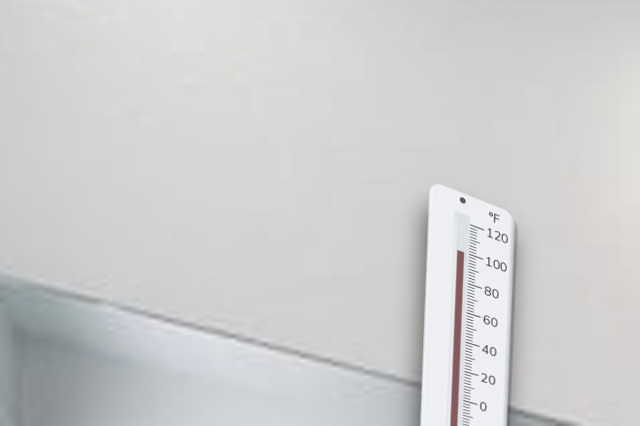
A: 100,°F
